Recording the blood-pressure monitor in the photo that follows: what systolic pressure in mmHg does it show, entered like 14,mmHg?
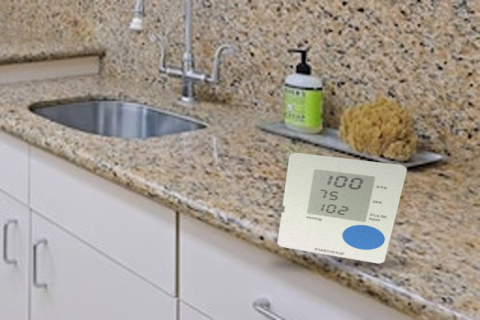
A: 100,mmHg
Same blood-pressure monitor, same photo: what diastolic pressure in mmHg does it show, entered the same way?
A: 75,mmHg
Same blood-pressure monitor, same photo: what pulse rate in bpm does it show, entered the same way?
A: 102,bpm
